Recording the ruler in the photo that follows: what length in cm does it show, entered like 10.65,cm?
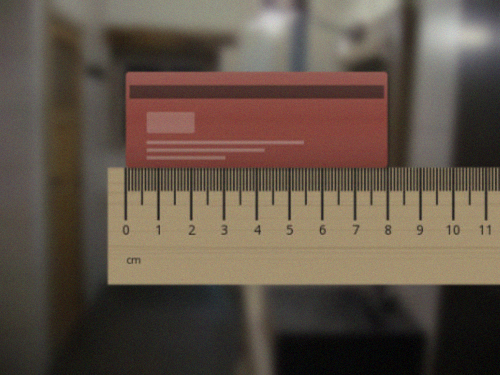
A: 8,cm
